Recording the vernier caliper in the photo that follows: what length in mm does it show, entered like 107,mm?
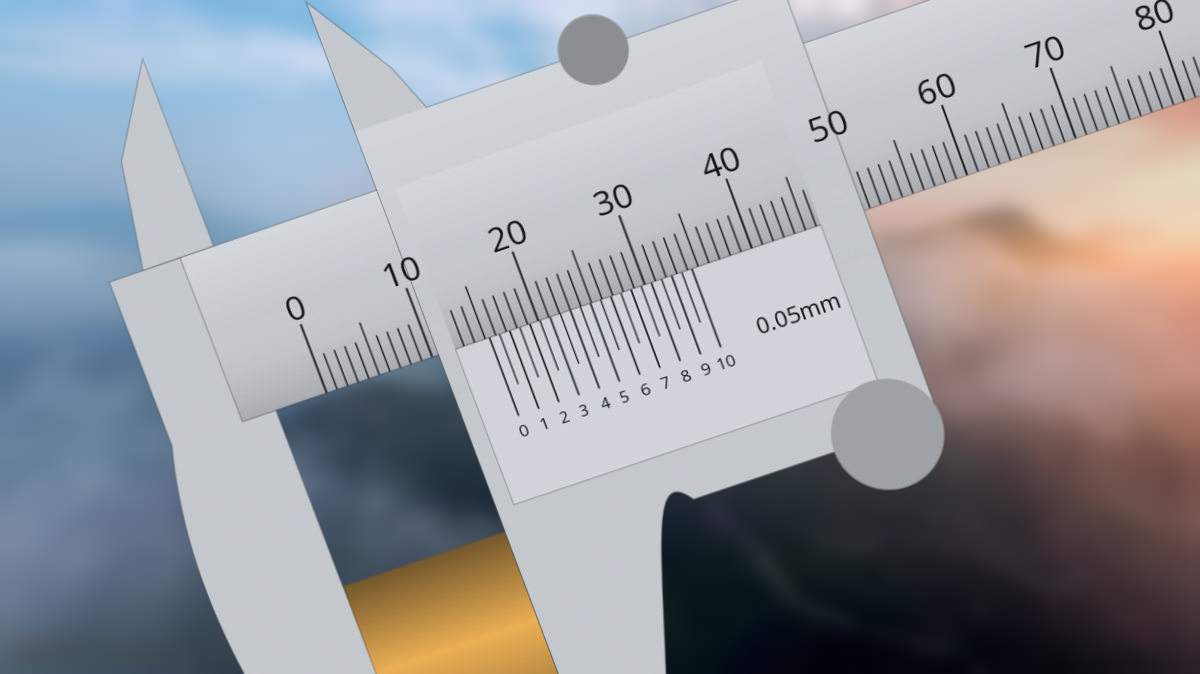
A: 15.4,mm
